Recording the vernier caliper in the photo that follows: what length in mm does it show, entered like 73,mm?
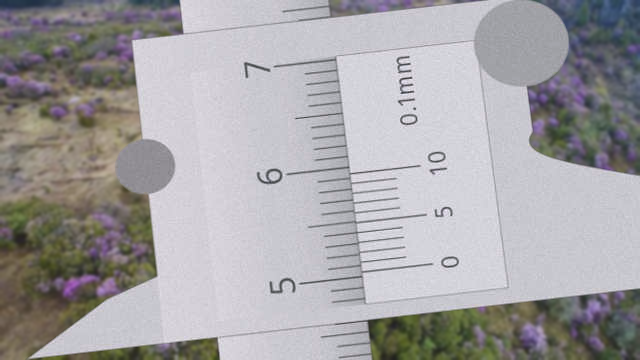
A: 50.4,mm
